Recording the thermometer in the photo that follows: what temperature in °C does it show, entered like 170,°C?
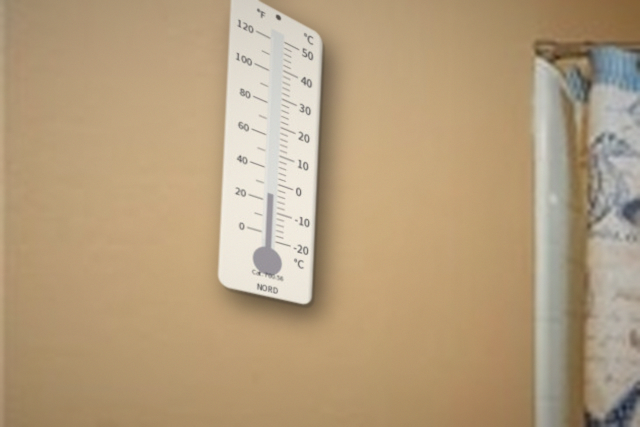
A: -4,°C
